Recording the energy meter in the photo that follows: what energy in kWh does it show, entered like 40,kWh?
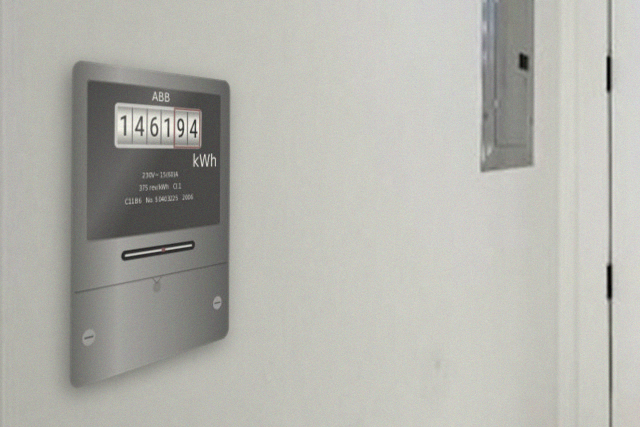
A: 1461.94,kWh
